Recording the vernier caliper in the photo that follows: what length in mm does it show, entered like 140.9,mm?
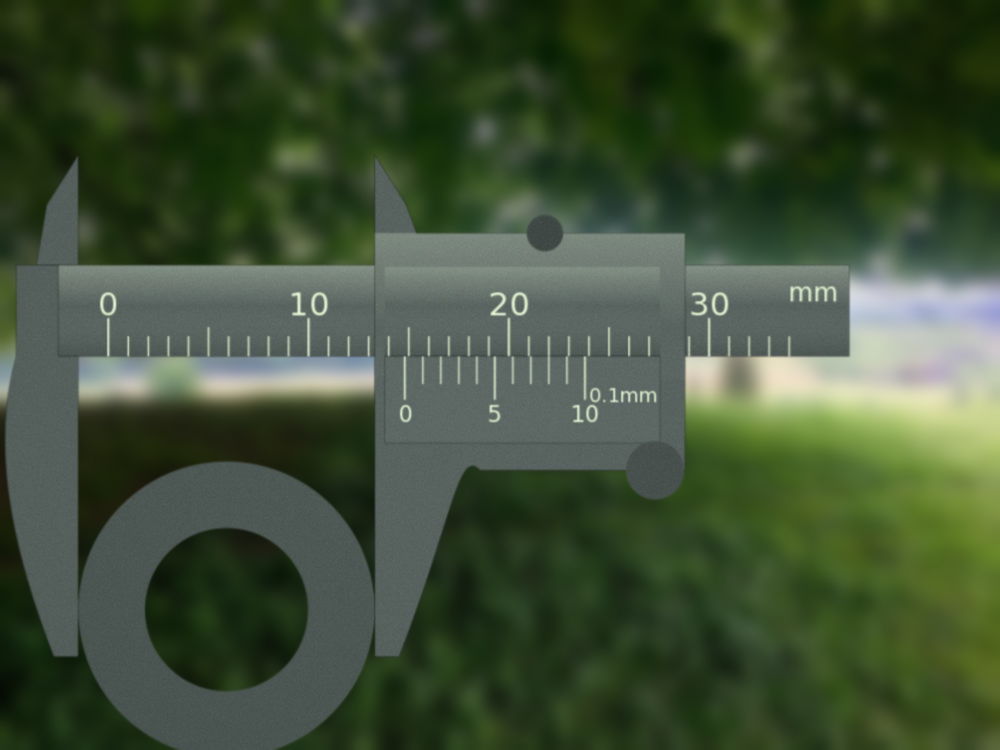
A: 14.8,mm
